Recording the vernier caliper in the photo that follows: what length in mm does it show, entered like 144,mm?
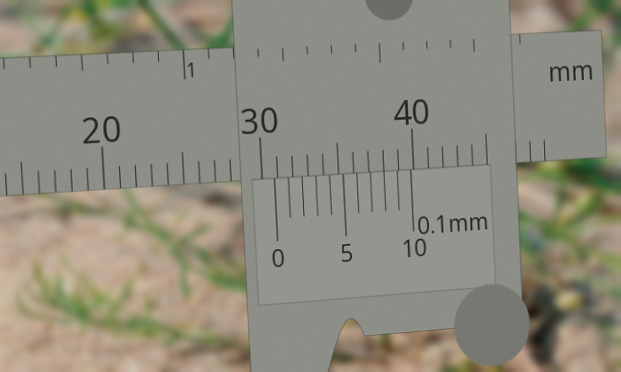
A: 30.8,mm
